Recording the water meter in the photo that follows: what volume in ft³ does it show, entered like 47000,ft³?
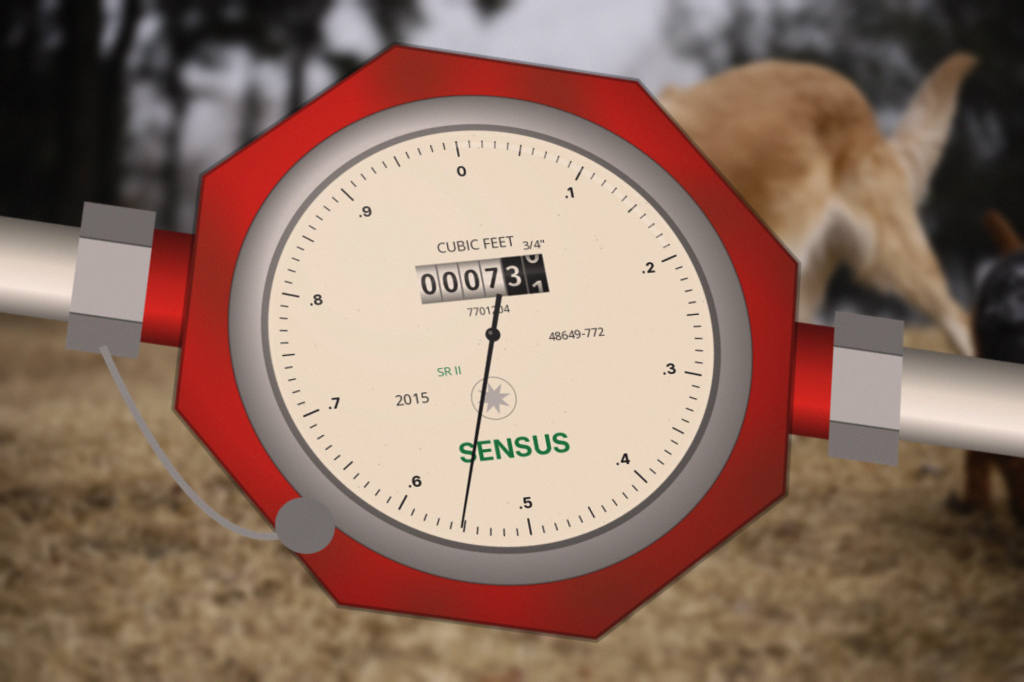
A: 730.55,ft³
